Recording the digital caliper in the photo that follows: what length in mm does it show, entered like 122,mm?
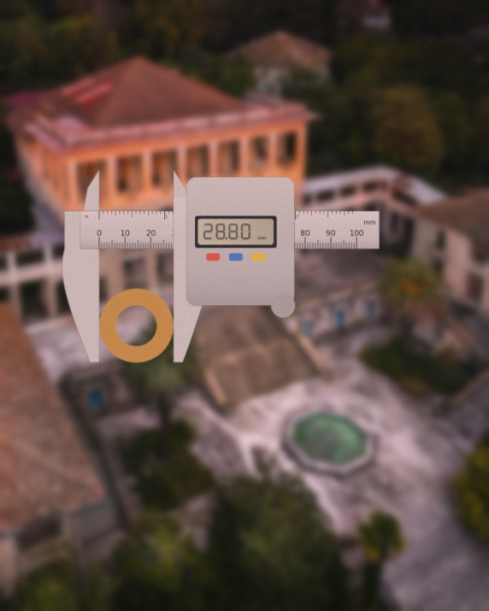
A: 28.80,mm
